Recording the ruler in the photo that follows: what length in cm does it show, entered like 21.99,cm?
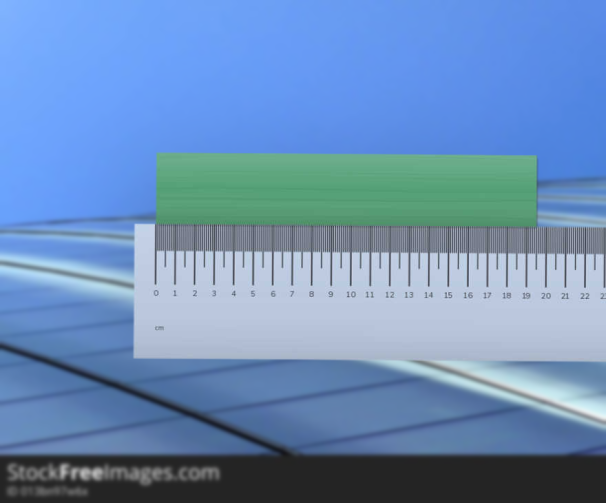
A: 19.5,cm
